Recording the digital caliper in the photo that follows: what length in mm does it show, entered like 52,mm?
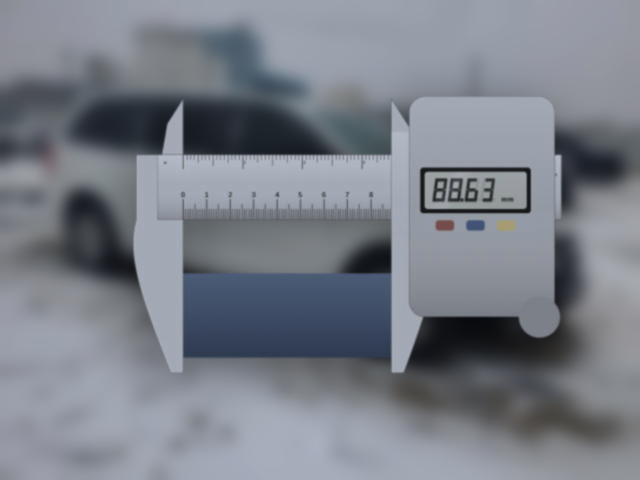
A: 88.63,mm
